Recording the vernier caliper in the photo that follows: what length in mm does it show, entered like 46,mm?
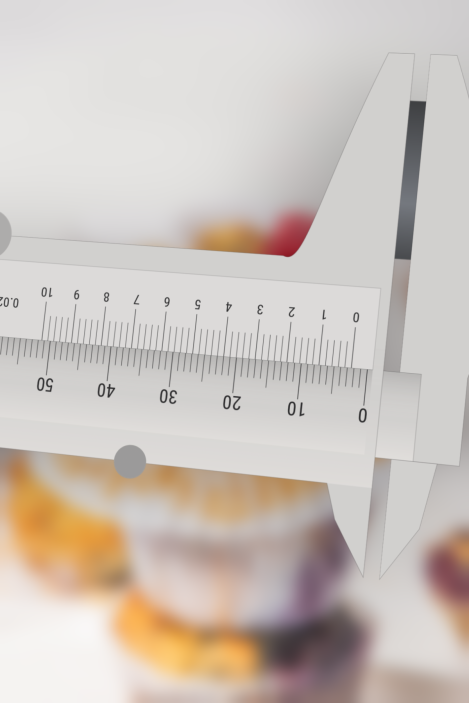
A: 2.4,mm
